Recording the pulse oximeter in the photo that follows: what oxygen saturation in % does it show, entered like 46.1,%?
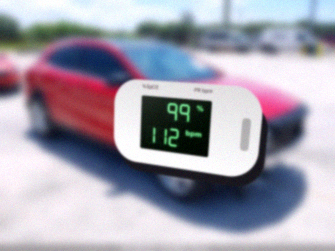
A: 99,%
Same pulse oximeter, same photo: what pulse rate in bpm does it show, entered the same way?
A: 112,bpm
